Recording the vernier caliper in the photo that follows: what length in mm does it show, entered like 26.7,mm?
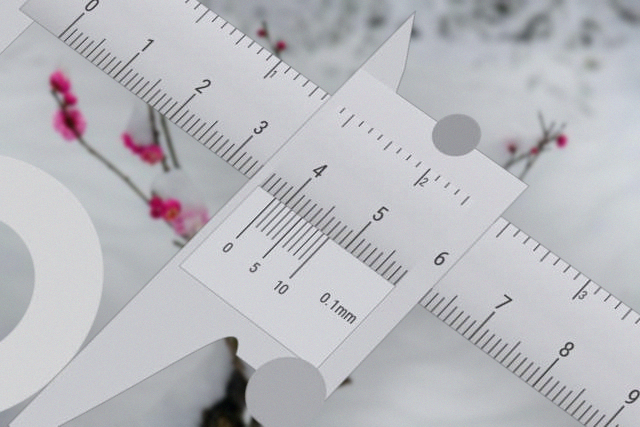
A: 38.4,mm
